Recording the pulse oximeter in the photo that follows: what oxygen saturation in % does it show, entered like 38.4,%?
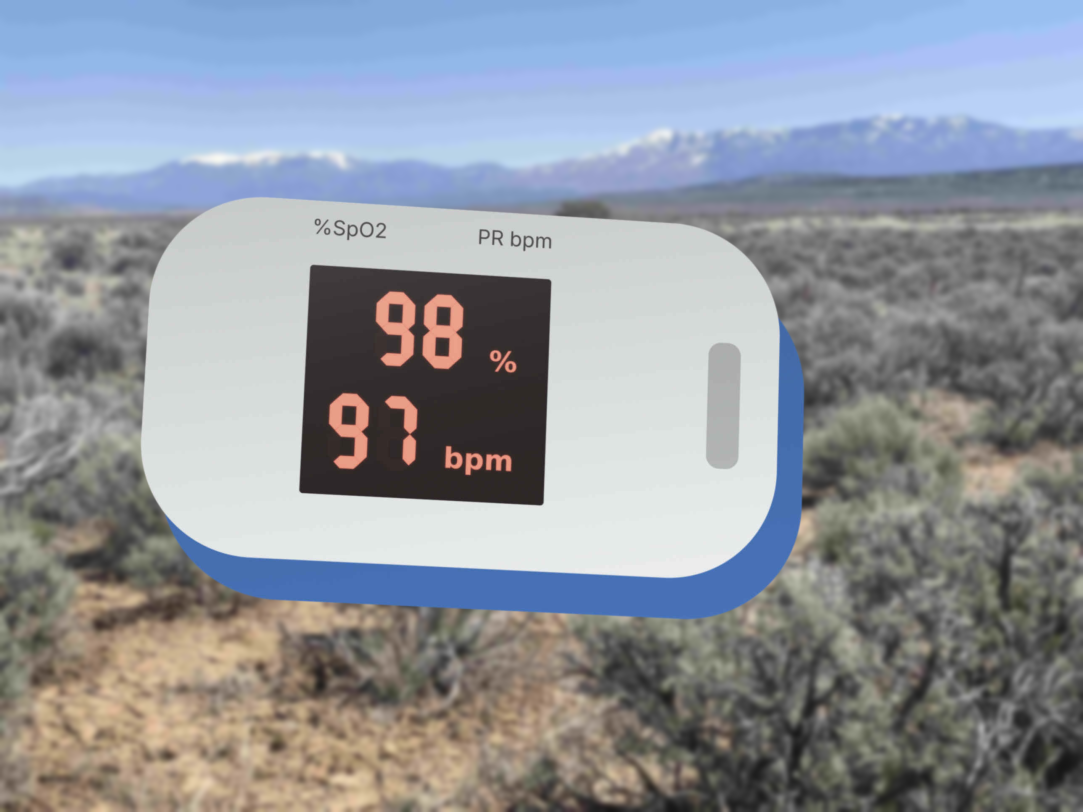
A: 98,%
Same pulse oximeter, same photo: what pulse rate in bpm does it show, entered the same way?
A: 97,bpm
